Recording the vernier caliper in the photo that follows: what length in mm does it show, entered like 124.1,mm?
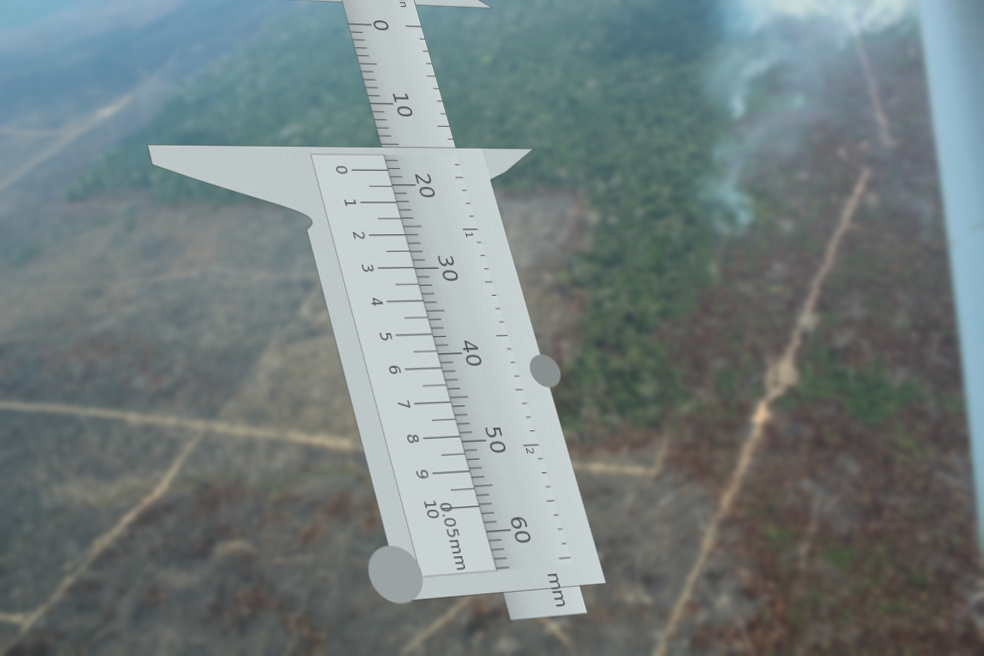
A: 18.2,mm
